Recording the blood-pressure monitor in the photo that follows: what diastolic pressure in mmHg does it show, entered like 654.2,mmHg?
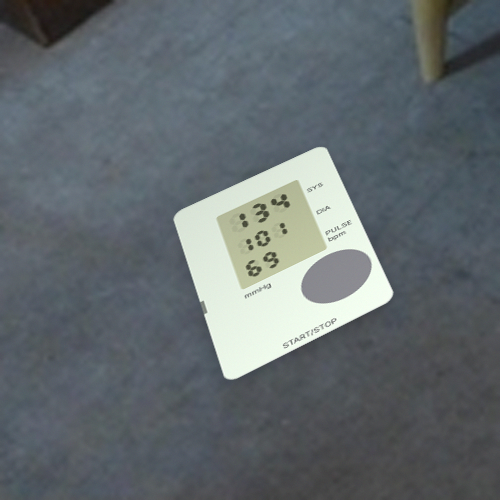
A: 101,mmHg
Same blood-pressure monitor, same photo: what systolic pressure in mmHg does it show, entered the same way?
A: 134,mmHg
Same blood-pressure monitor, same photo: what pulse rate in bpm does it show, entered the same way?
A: 69,bpm
